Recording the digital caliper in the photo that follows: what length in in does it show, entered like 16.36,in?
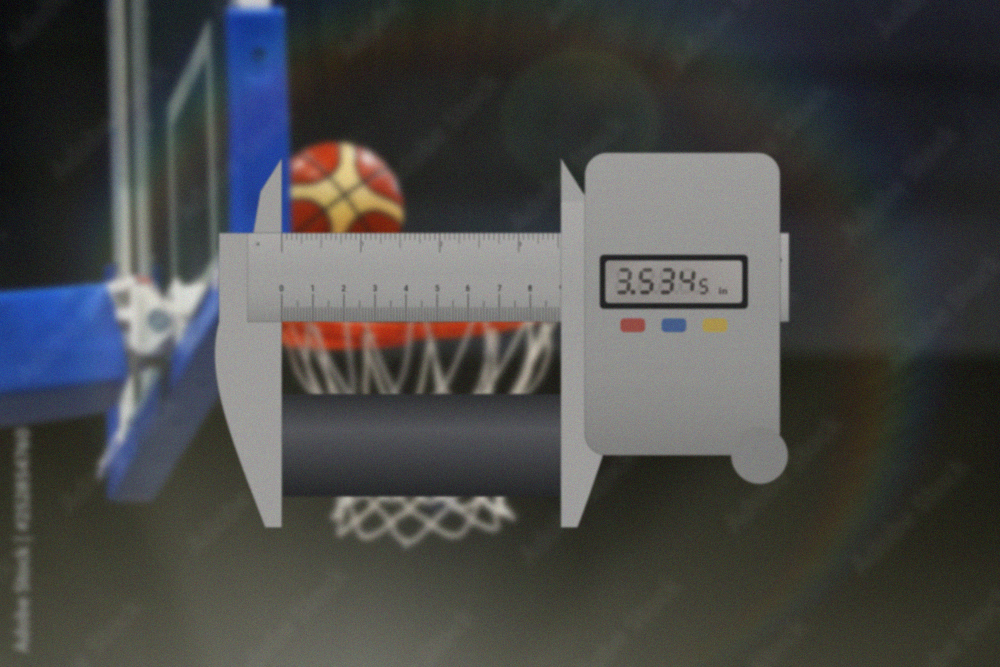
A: 3.5345,in
